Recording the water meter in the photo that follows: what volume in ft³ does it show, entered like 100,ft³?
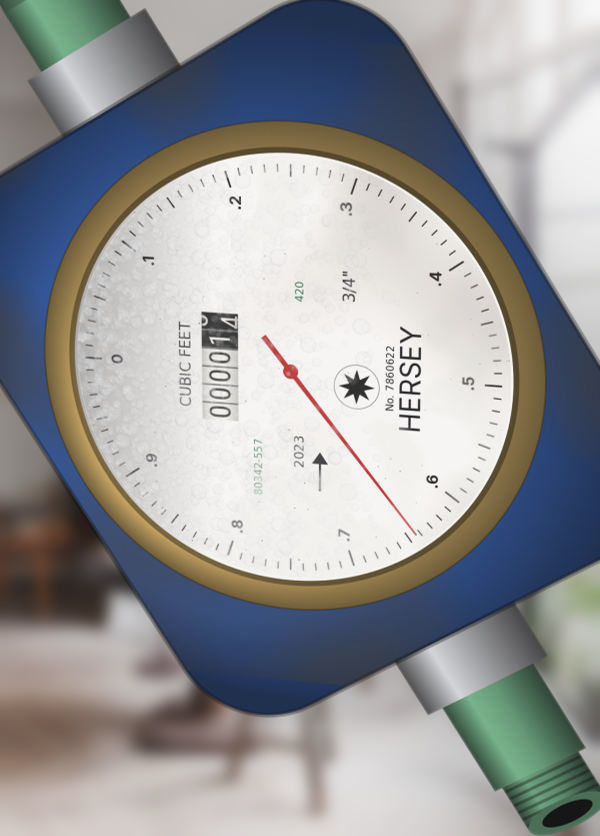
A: 13.64,ft³
